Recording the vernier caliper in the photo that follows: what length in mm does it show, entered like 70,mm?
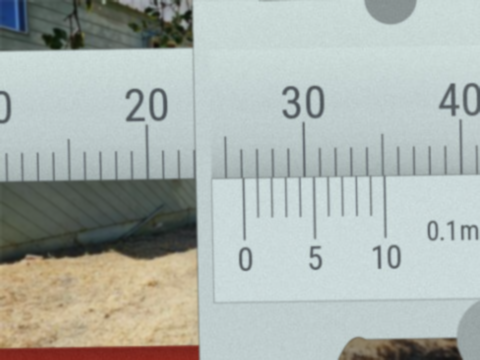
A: 26.1,mm
